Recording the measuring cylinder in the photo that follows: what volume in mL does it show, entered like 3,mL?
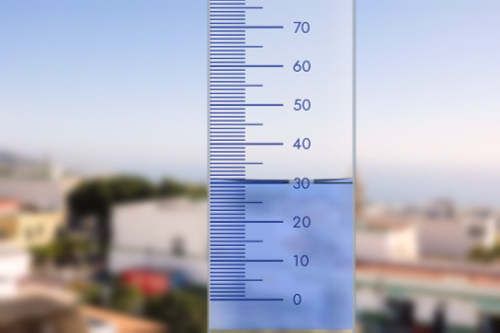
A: 30,mL
